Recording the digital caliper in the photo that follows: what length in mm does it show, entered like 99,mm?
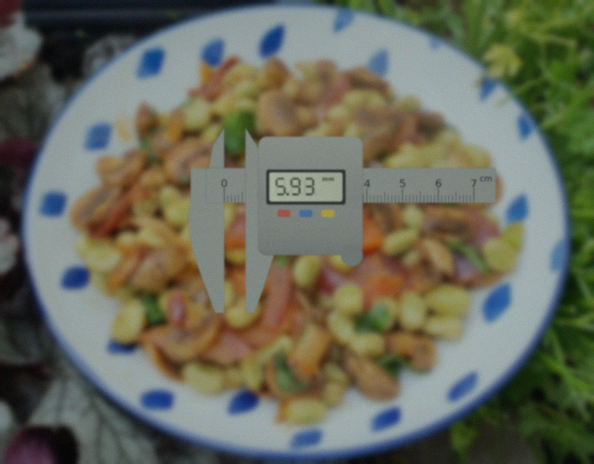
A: 5.93,mm
